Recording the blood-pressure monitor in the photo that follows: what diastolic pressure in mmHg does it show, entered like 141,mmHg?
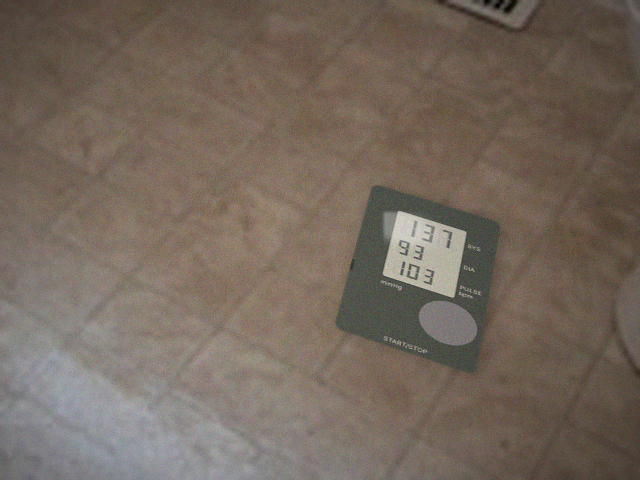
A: 93,mmHg
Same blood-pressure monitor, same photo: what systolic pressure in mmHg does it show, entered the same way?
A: 137,mmHg
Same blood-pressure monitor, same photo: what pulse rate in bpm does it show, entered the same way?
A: 103,bpm
